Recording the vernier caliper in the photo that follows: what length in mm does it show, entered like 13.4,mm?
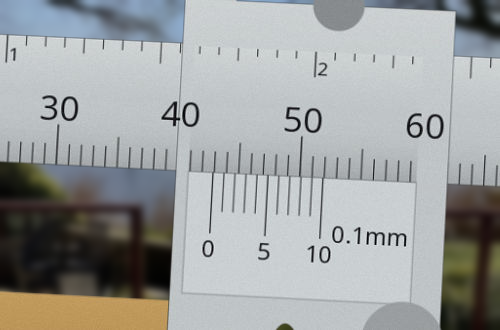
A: 42.9,mm
